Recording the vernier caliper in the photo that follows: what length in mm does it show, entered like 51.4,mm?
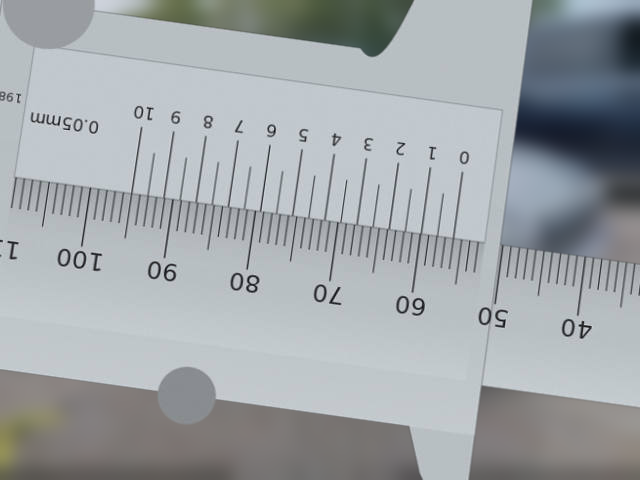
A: 56.0,mm
